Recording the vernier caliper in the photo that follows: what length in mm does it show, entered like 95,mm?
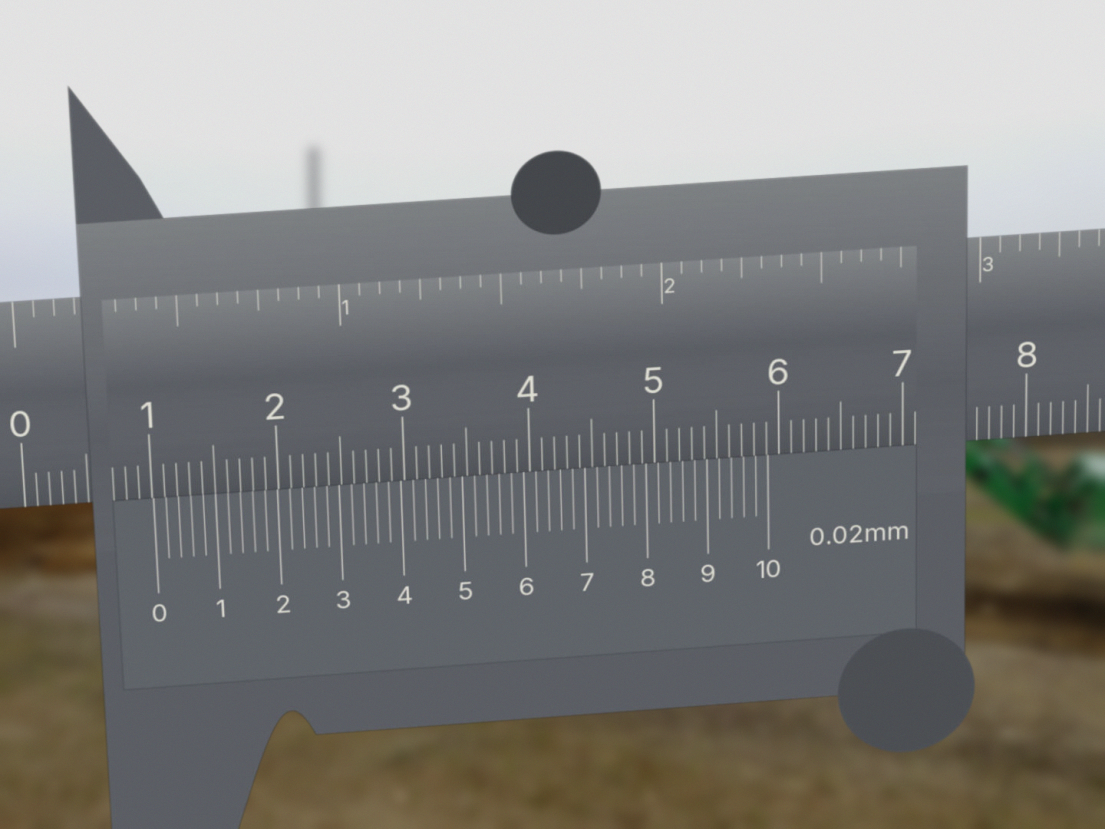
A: 10.1,mm
